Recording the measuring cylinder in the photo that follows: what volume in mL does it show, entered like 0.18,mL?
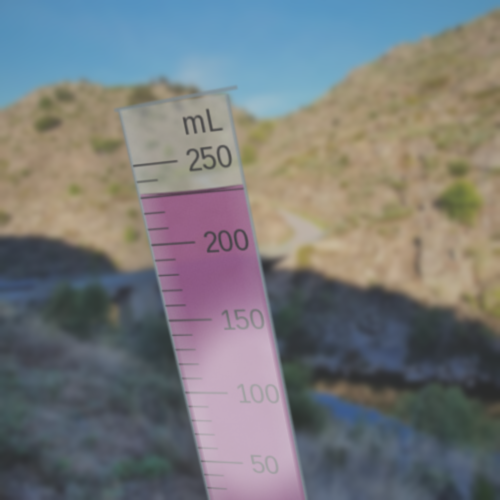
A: 230,mL
